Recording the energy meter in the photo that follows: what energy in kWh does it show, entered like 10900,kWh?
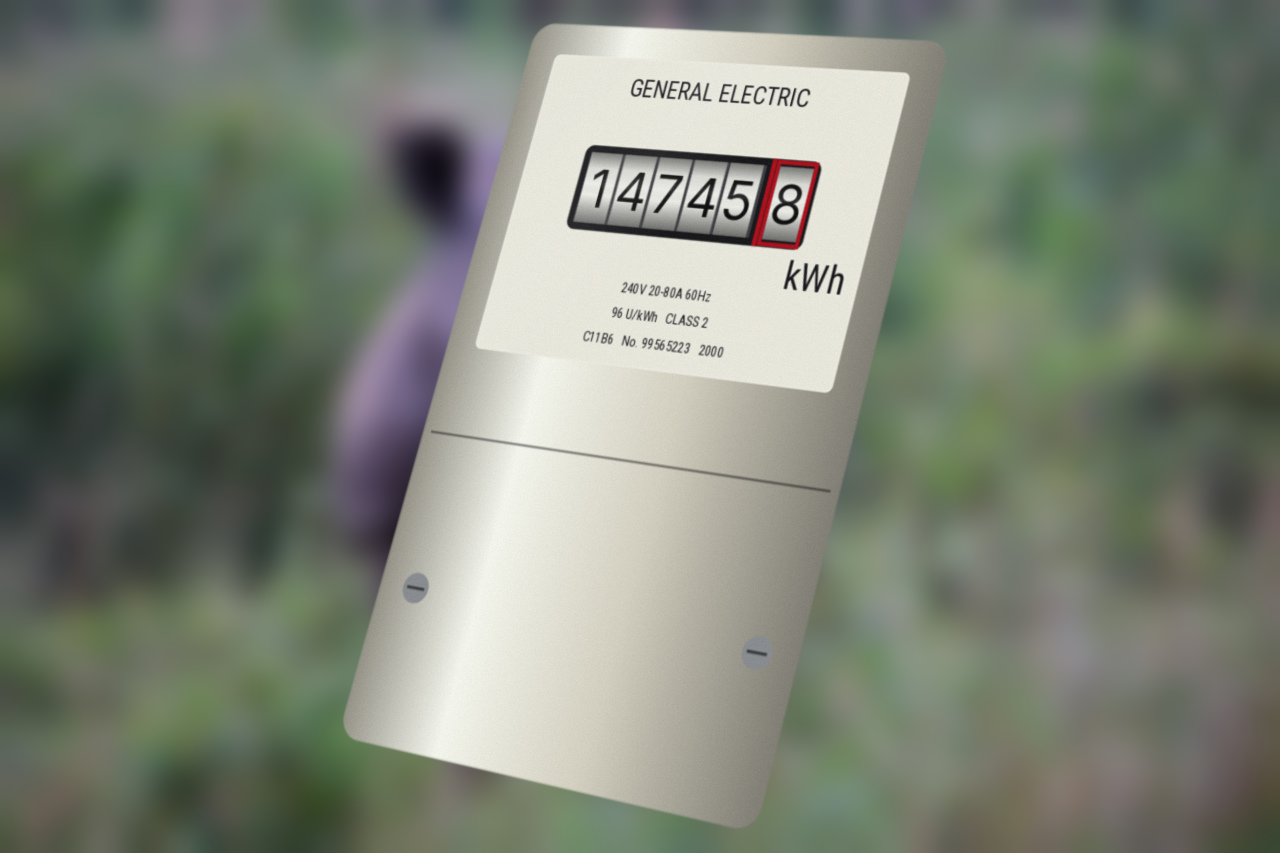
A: 14745.8,kWh
